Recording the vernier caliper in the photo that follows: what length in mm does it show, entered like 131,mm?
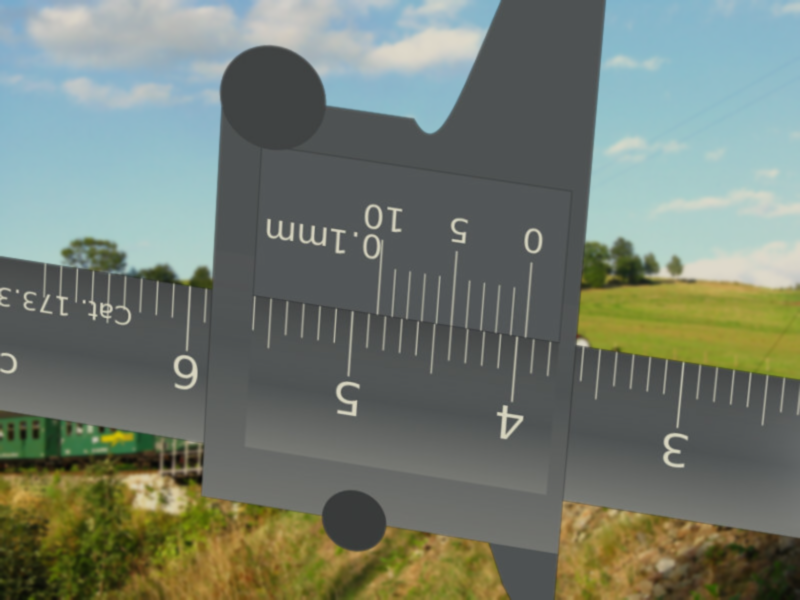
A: 39.5,mm
